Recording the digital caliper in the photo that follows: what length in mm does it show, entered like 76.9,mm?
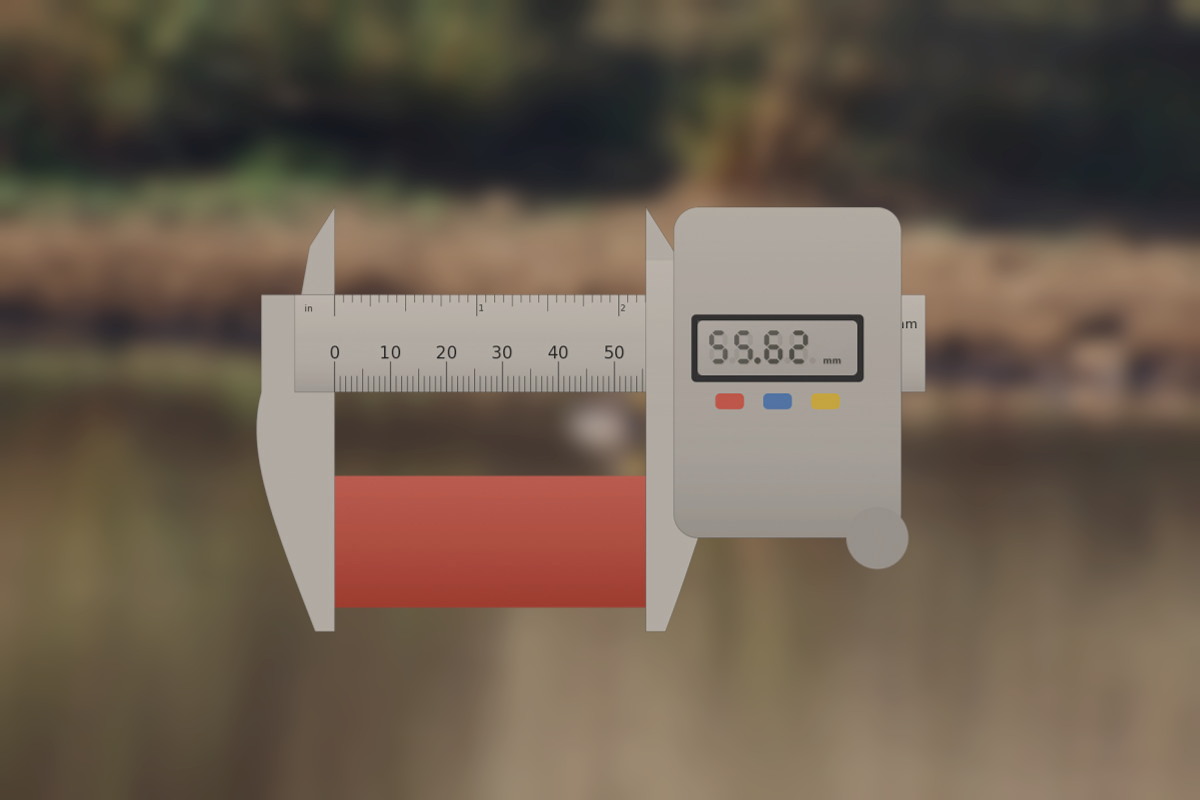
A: 55.62,mm
